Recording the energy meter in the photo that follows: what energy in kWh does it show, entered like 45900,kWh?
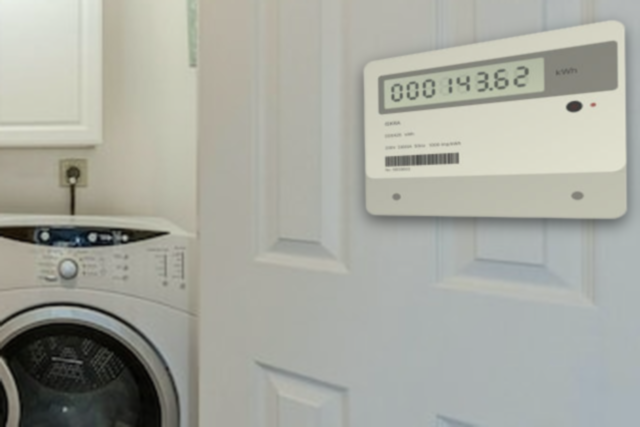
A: 143.62,kWh
